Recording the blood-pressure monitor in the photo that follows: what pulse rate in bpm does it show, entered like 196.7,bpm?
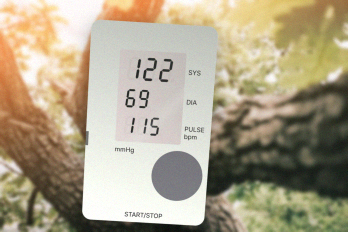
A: 115,bpm
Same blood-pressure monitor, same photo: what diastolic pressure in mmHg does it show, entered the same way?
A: 69,mmHg
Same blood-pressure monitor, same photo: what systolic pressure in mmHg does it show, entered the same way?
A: 122,mmHg
